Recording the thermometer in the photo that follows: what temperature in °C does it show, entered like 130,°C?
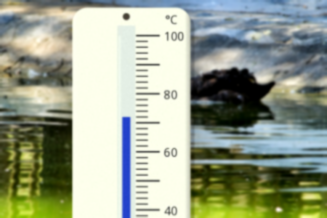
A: 72,°C
